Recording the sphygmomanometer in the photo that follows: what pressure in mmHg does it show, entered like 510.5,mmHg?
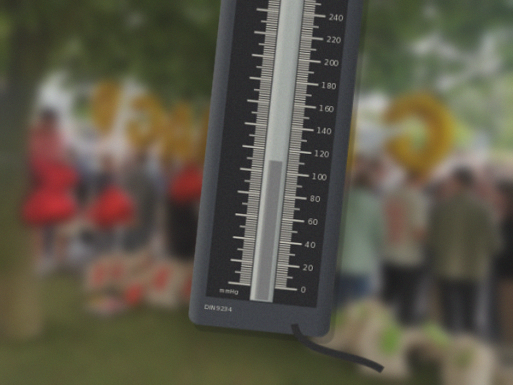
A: 110,mmHg
